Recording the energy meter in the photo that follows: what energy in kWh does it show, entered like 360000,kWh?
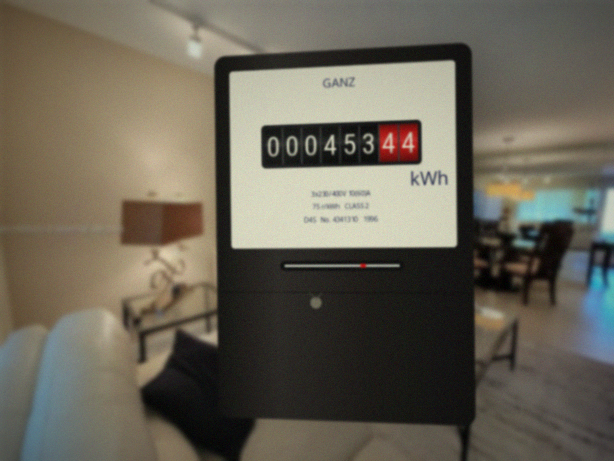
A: 453.44,kWh
